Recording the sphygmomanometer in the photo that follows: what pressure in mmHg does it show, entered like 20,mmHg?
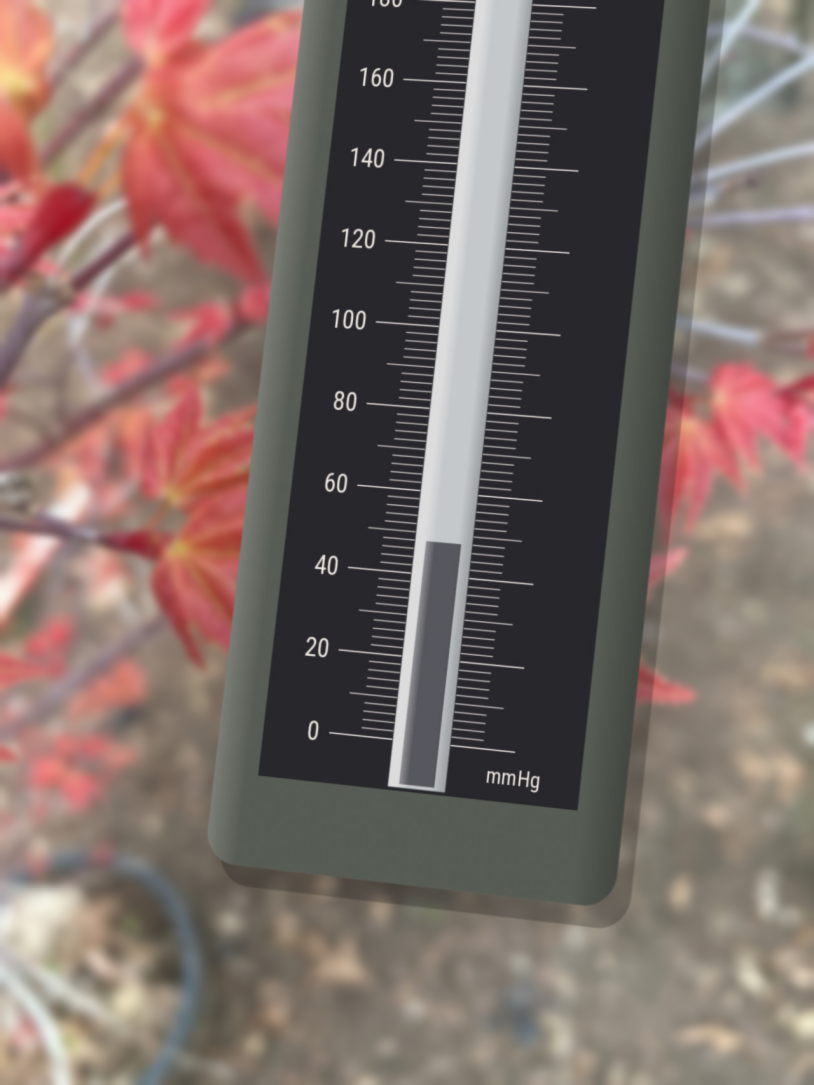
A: 48,mmHg
